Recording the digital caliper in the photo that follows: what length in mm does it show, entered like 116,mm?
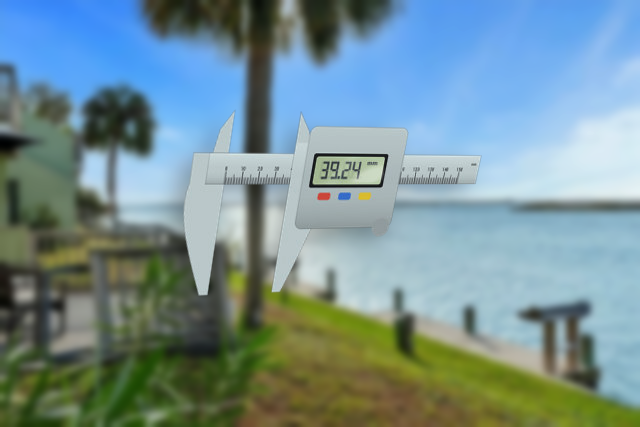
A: 39.24,mm
